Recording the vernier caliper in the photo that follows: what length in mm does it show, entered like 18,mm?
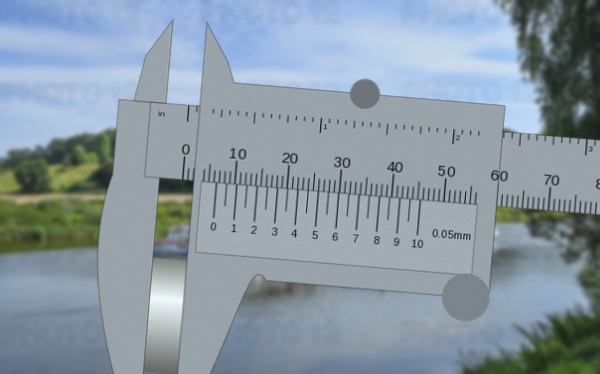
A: 6.5,mm
